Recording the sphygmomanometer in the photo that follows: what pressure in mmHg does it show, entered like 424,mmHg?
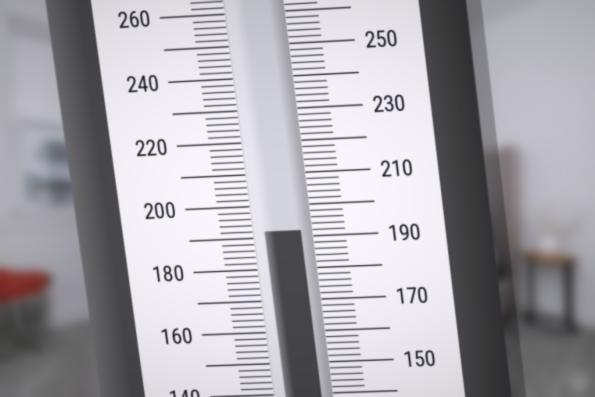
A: 192,mmHg
